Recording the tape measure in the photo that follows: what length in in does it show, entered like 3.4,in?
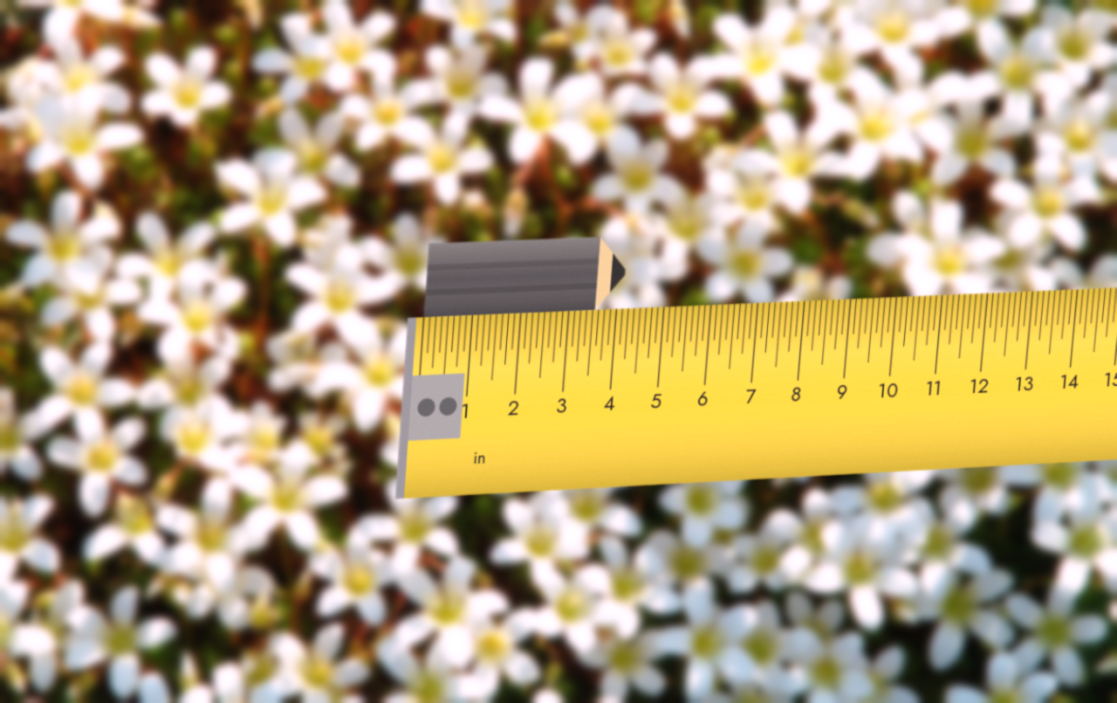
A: 4.125,in
